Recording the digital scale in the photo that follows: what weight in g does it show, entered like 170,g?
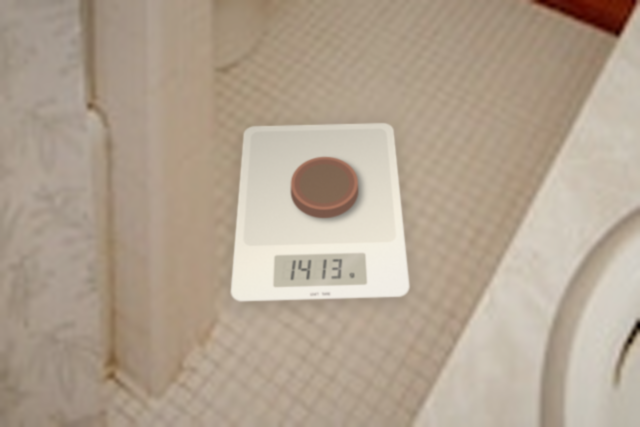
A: 1413,g
